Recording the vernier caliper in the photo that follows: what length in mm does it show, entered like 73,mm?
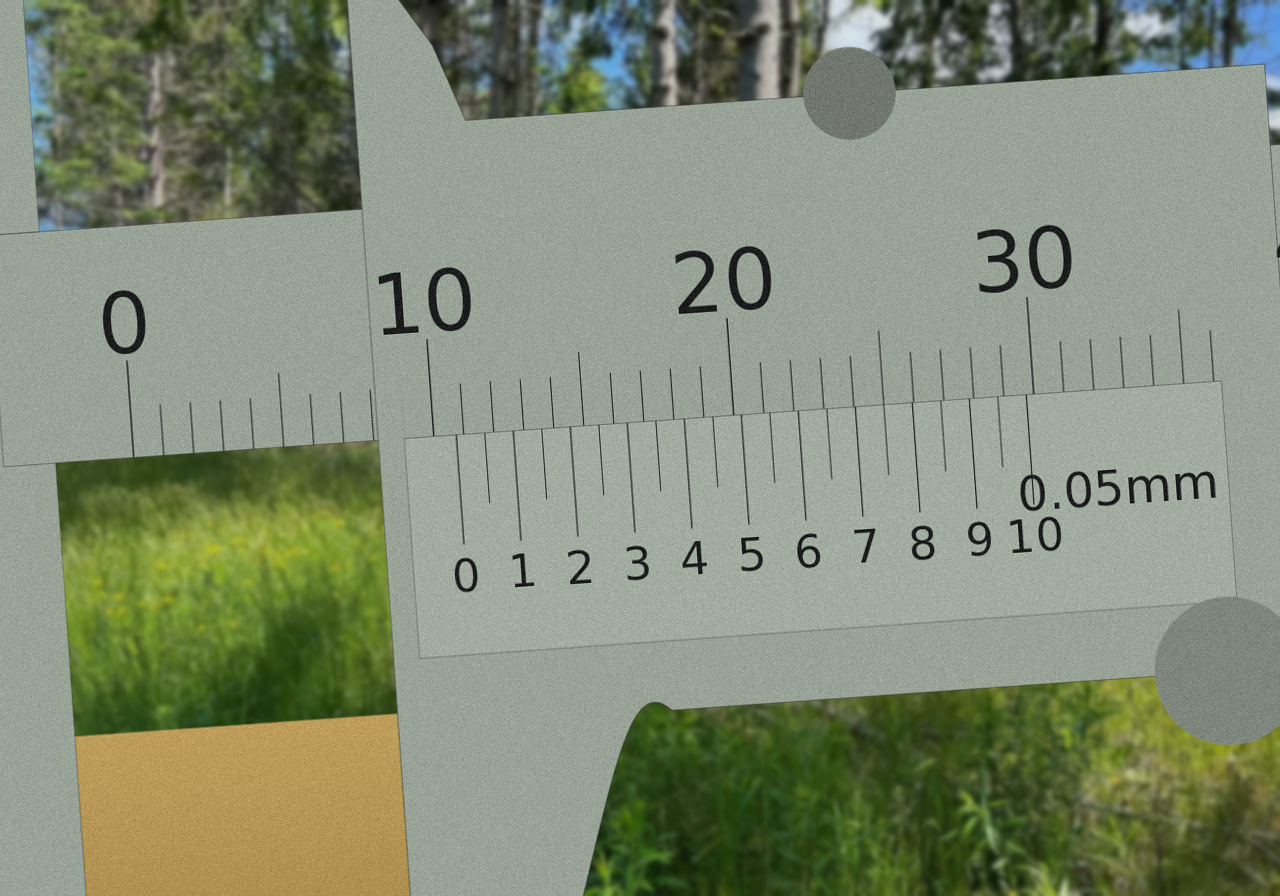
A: 10.75,mm
